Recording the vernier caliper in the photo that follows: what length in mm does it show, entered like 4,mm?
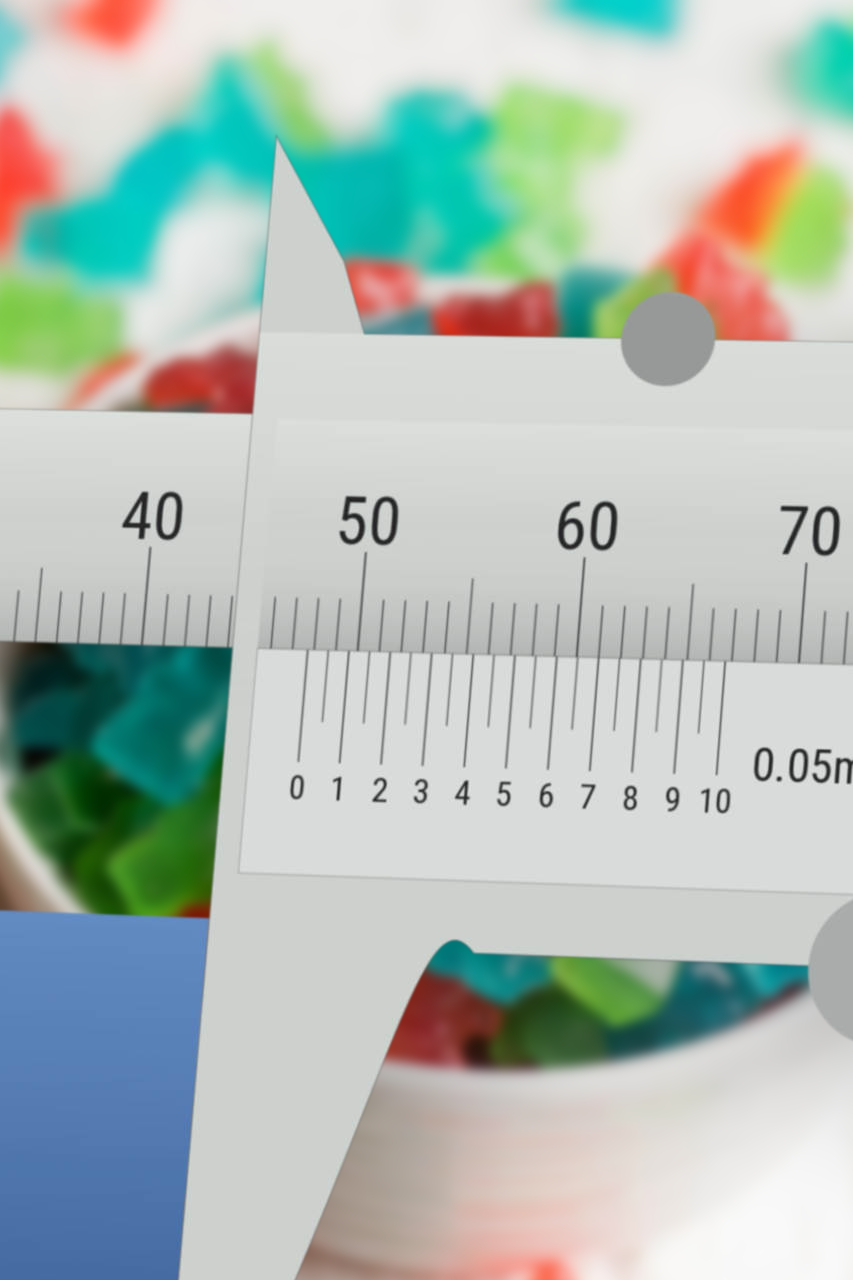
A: 47.7,mm
